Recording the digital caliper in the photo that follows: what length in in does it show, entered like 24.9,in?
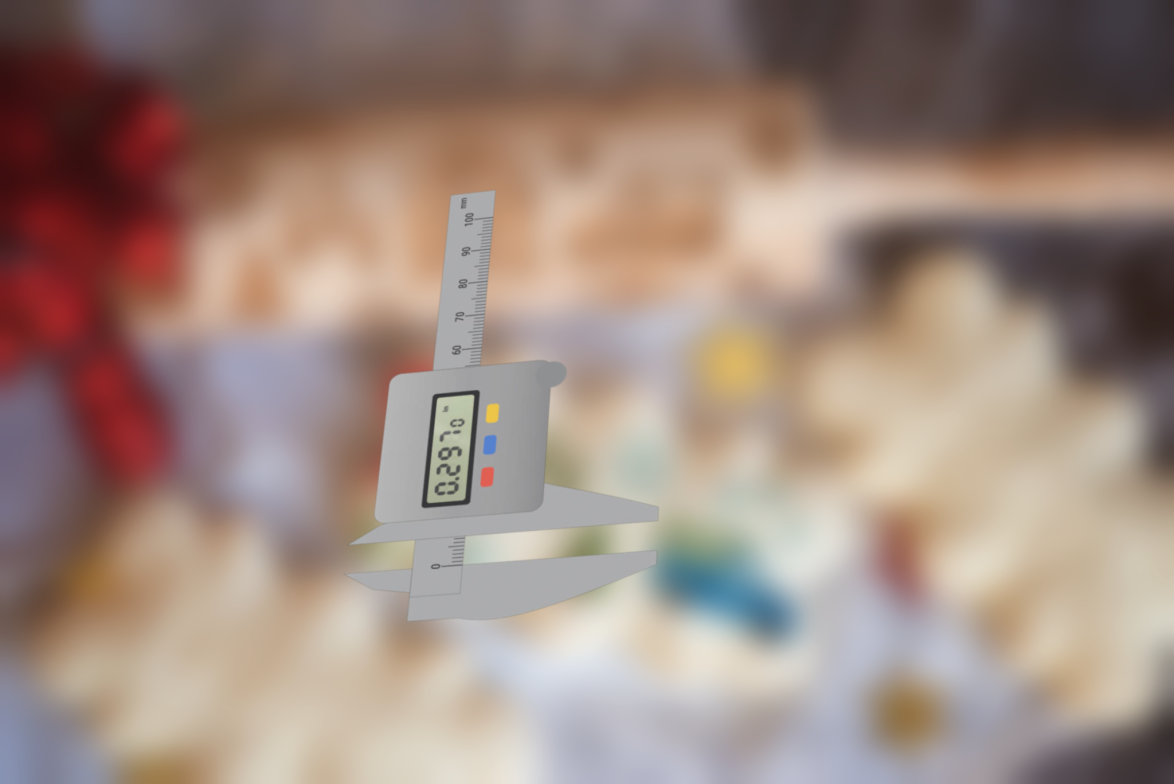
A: 0.2970,in
